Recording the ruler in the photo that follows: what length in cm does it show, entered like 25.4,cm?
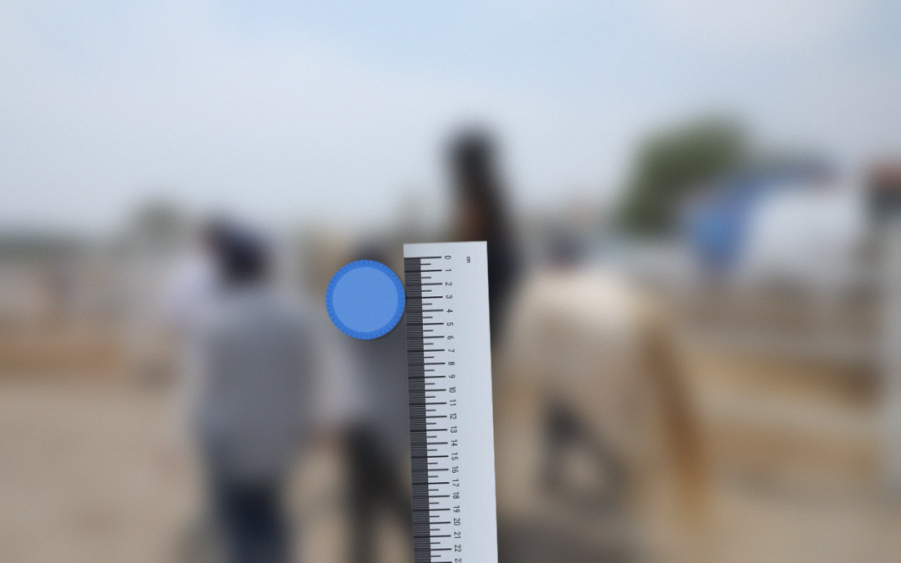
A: 6,cm
